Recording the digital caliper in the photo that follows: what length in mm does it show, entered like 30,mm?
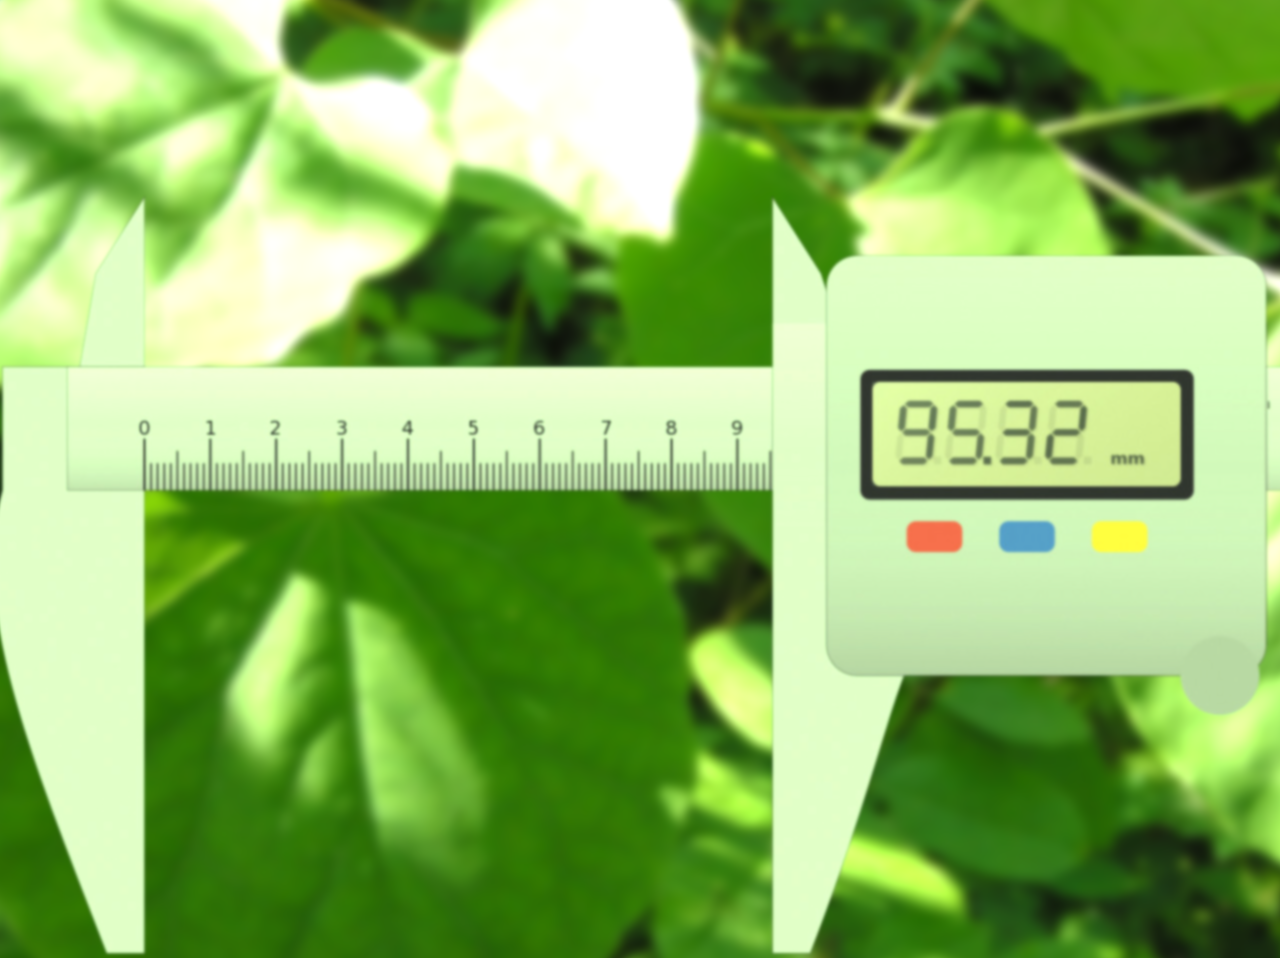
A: 95.32,mm
